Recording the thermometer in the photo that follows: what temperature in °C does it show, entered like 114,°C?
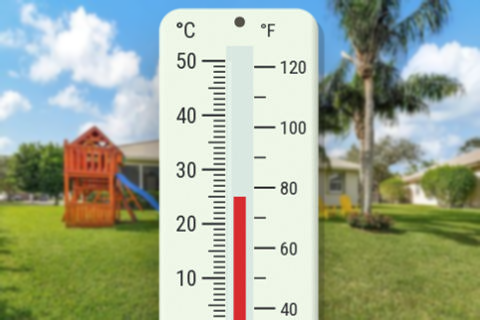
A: 25,°C
